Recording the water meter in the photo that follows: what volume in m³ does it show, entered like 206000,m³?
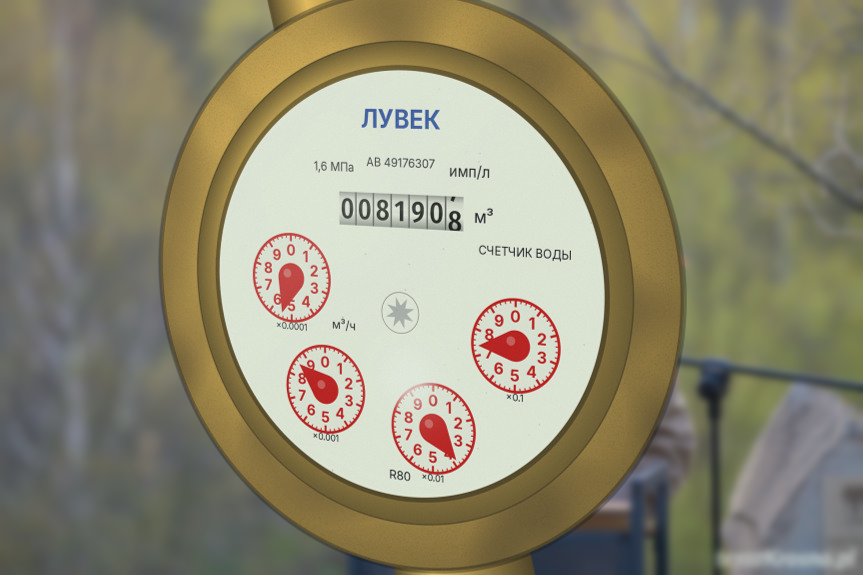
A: 81907.7385,m³
